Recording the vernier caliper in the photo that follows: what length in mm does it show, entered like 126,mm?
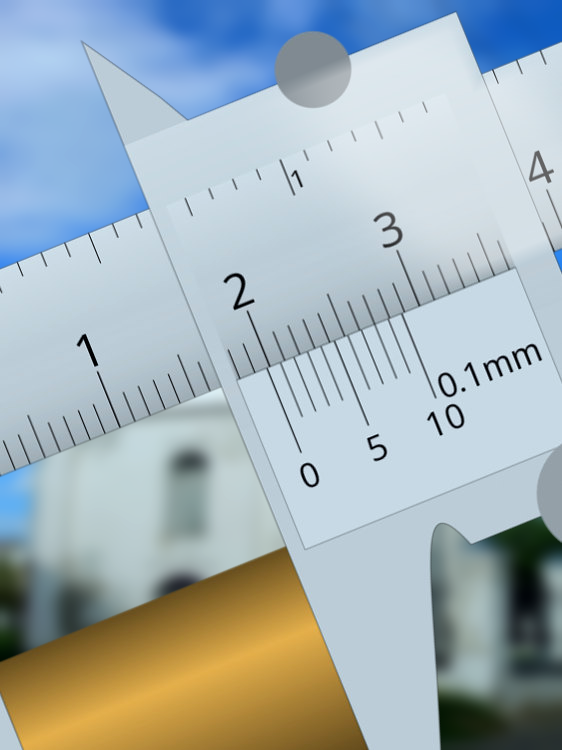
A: 19.8,mm
